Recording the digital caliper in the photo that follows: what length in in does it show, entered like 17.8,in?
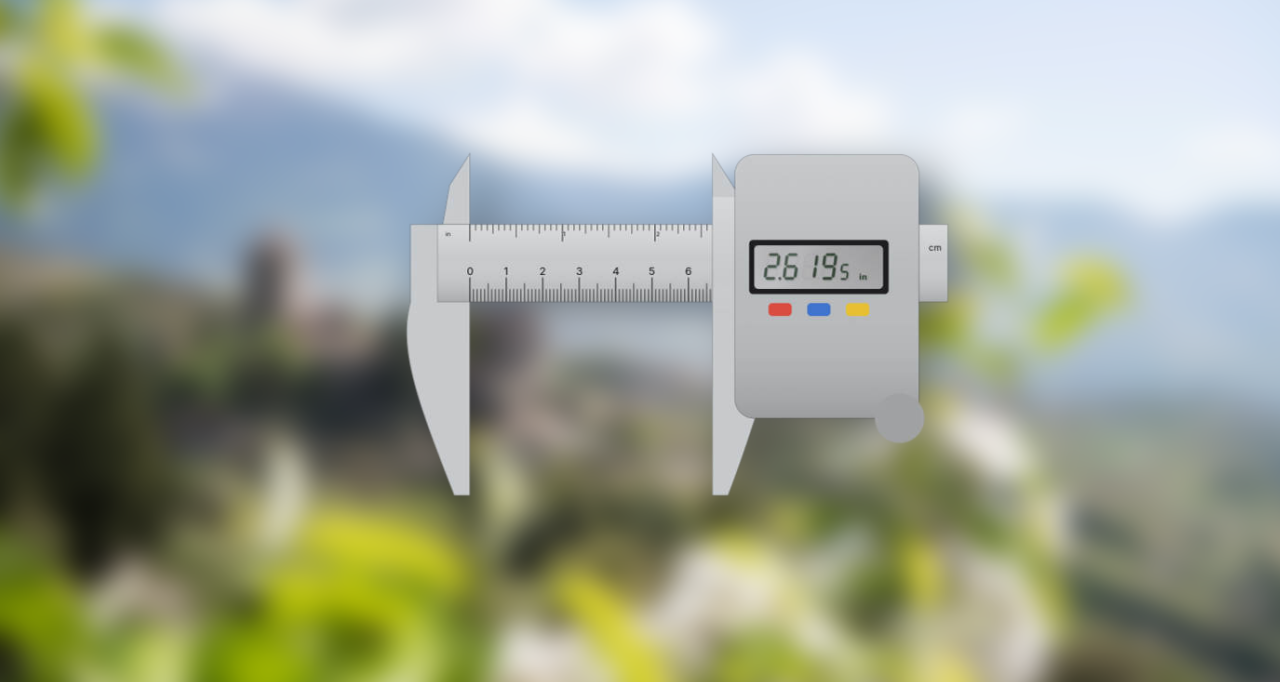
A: 2.6195,in
